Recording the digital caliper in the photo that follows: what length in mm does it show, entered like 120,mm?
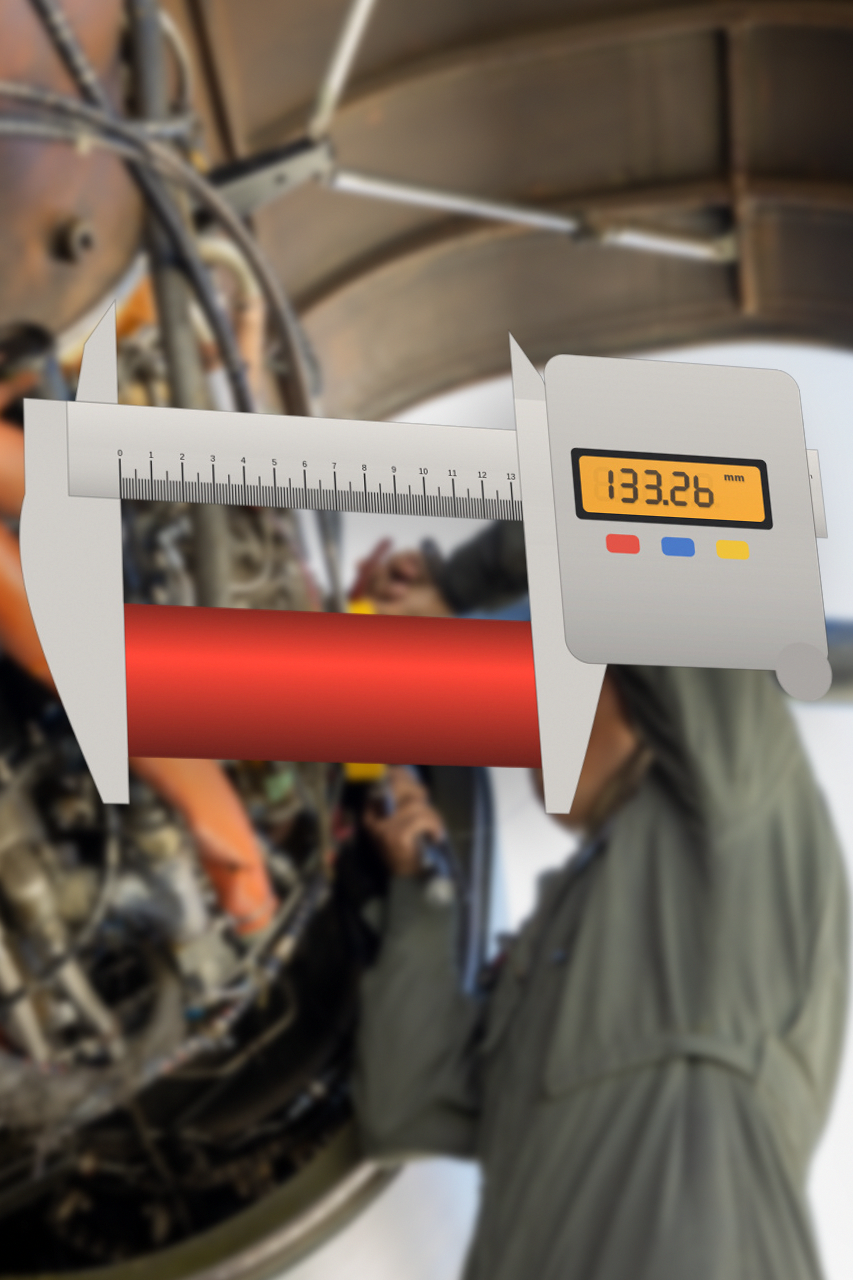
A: 133.26,mm
